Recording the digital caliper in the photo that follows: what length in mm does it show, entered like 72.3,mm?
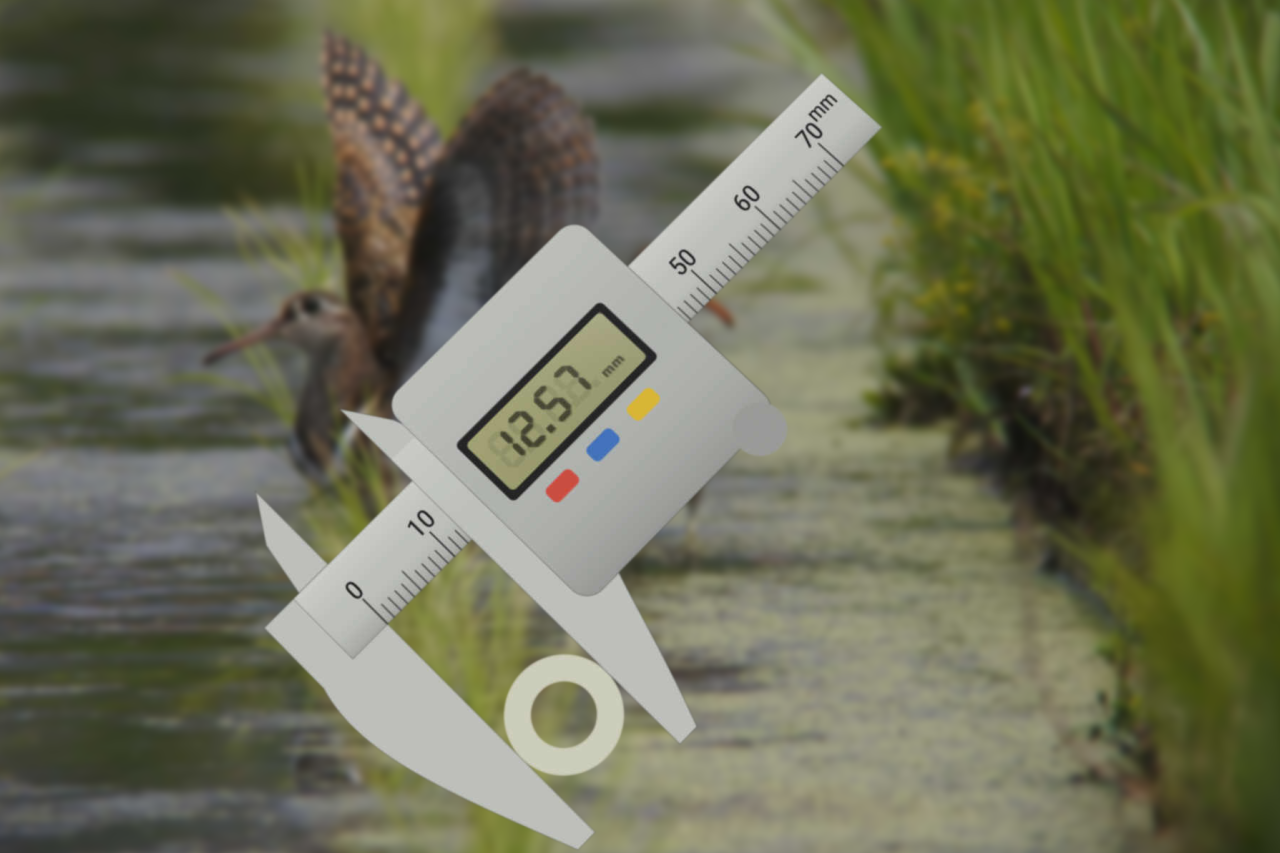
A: 12.57,mm
